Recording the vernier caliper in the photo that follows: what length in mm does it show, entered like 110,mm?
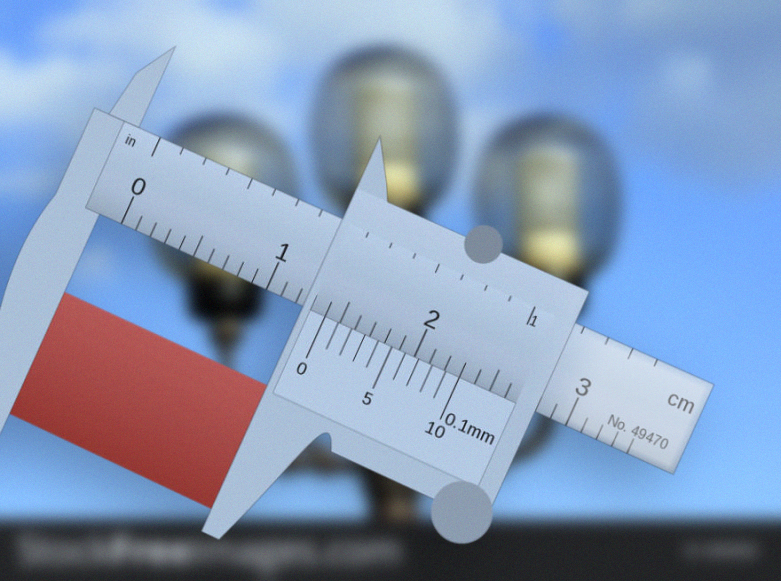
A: 14.0,mm
